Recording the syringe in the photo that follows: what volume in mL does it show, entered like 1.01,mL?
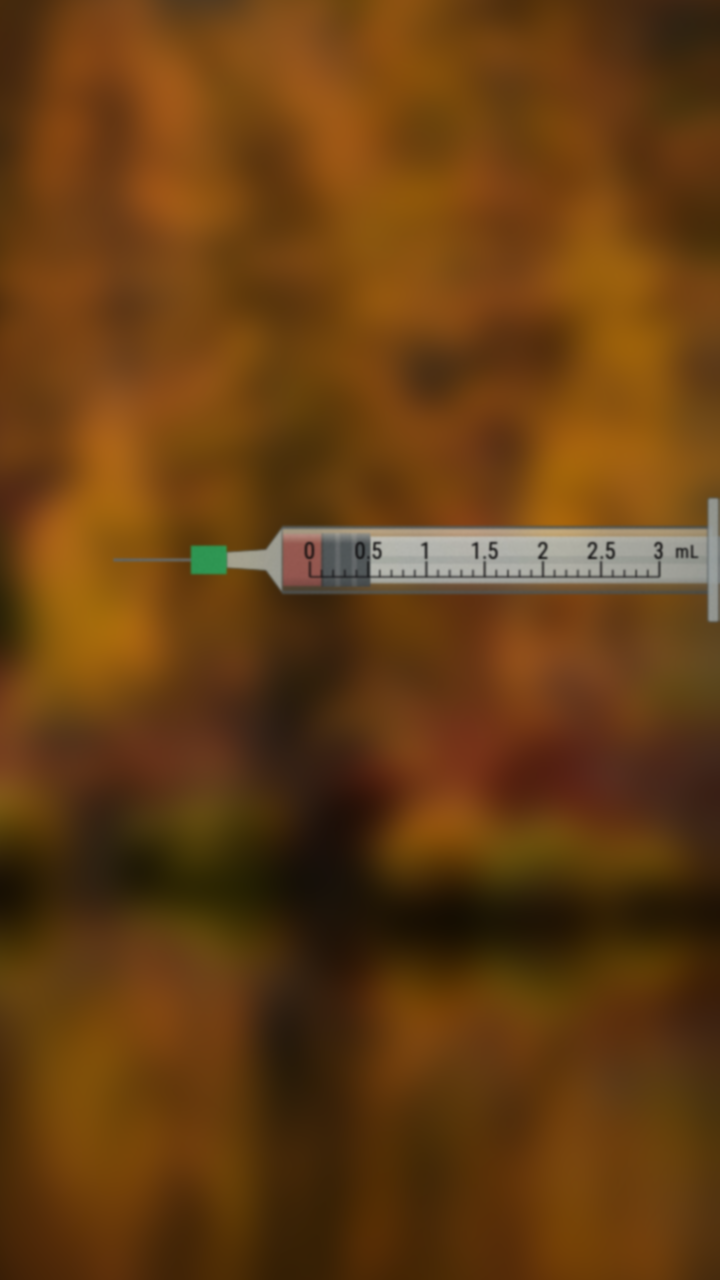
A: 0.1,mL
